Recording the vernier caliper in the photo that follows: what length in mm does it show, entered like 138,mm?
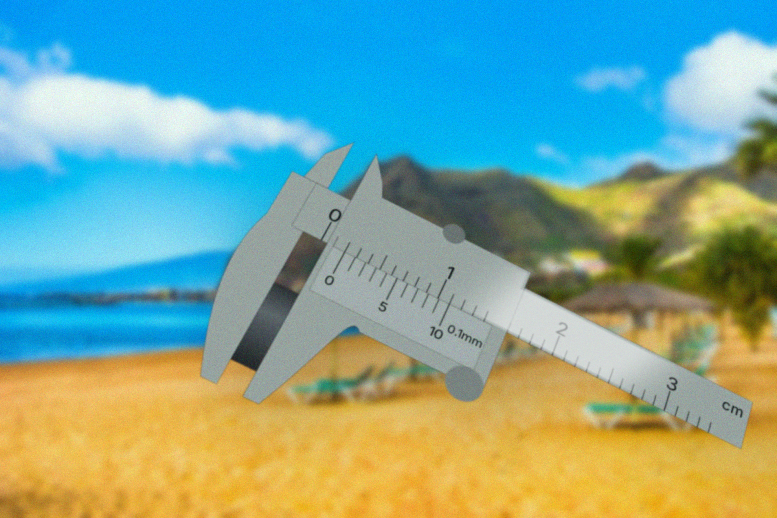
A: 2.0,mm
